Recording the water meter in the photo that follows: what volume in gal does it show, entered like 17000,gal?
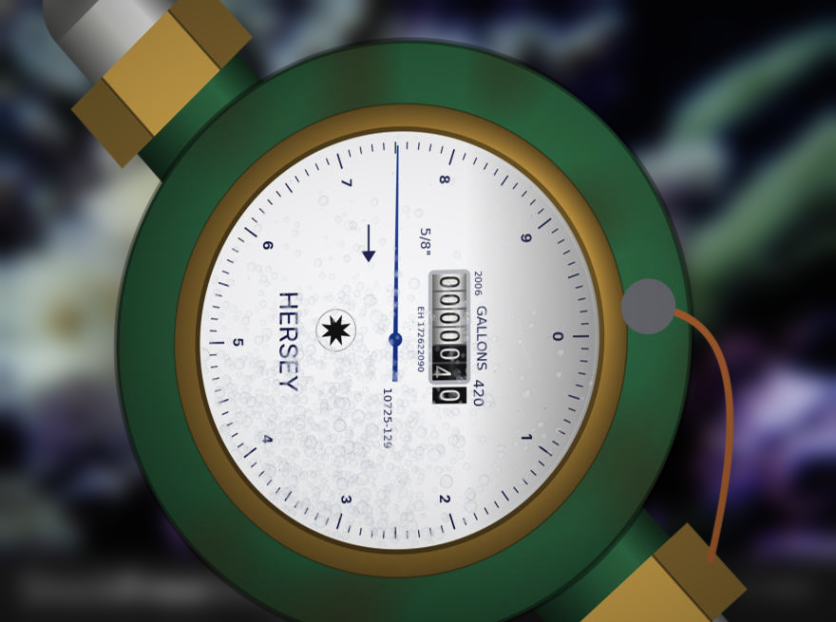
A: 37.5,gal
